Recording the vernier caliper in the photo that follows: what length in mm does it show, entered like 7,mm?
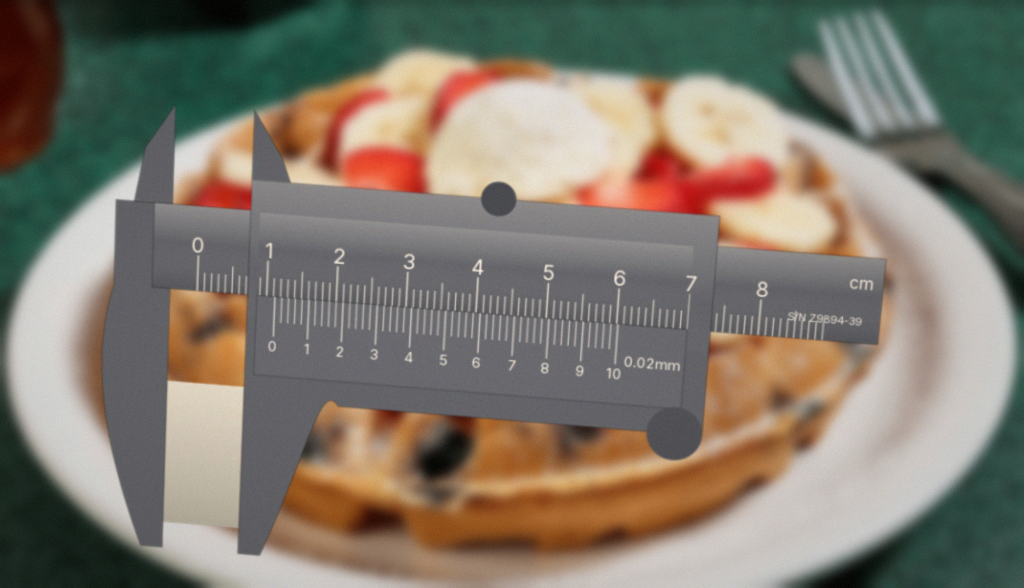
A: 11.2,mm
